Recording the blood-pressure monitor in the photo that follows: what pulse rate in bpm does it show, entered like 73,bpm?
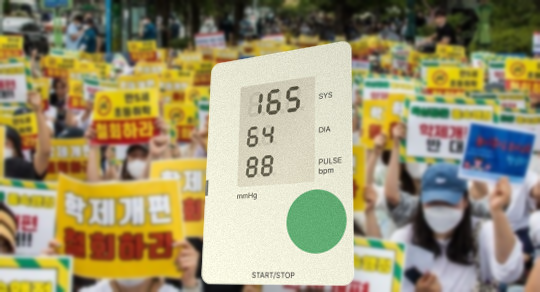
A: 88,bpm
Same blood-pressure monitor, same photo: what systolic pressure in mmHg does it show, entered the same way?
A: 165,mmHg
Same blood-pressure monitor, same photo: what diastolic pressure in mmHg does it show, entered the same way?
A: 64,mmHg
